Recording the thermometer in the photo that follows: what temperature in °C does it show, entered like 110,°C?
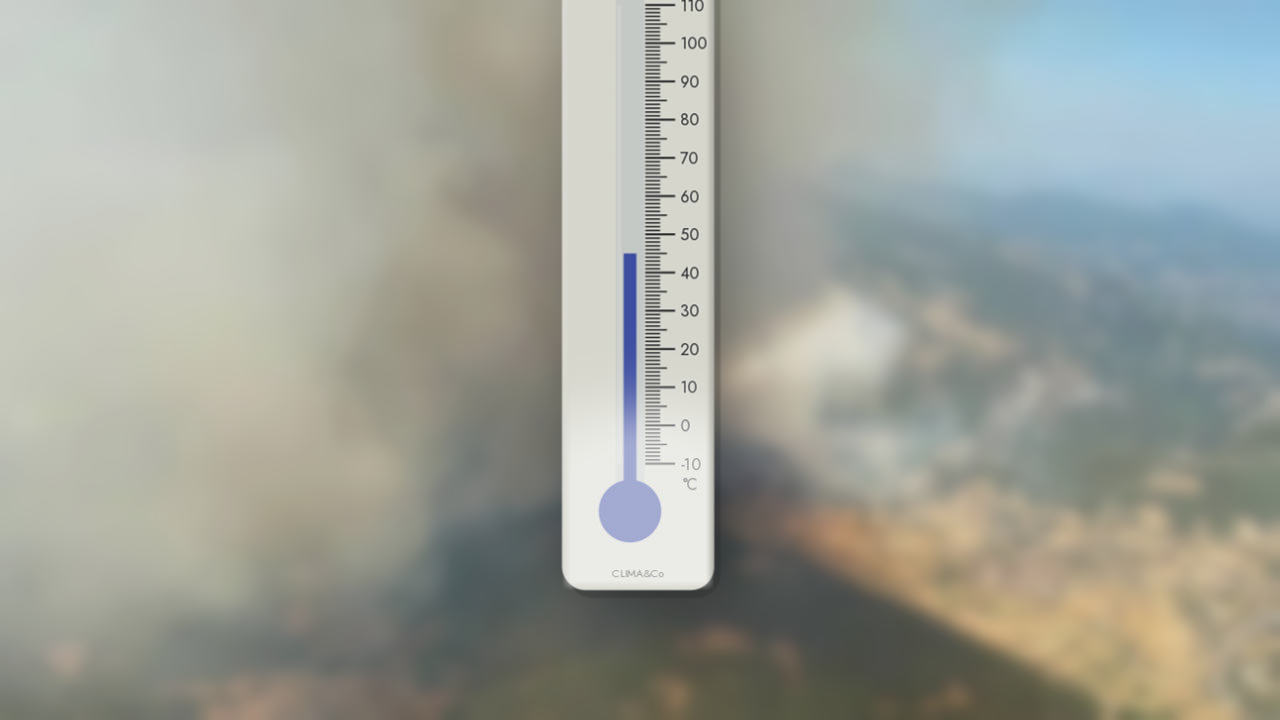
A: 45,°C
